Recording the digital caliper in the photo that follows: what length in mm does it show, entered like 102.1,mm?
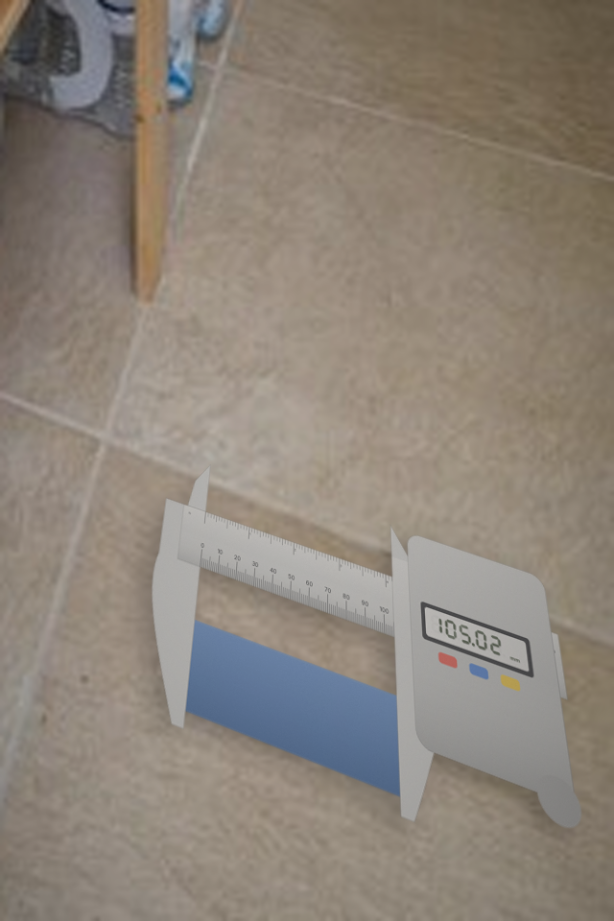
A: 105.02,mm
